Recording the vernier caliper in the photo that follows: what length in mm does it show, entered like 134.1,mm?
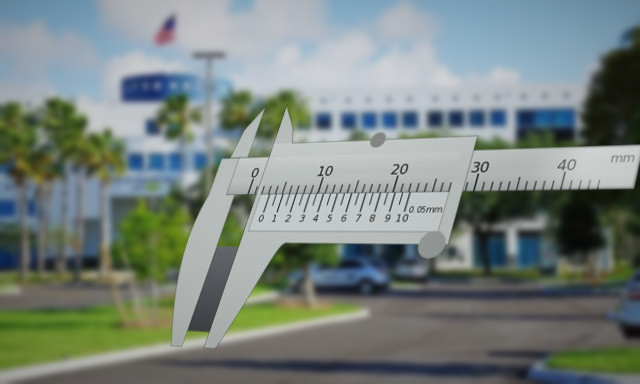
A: 3.2,mm
